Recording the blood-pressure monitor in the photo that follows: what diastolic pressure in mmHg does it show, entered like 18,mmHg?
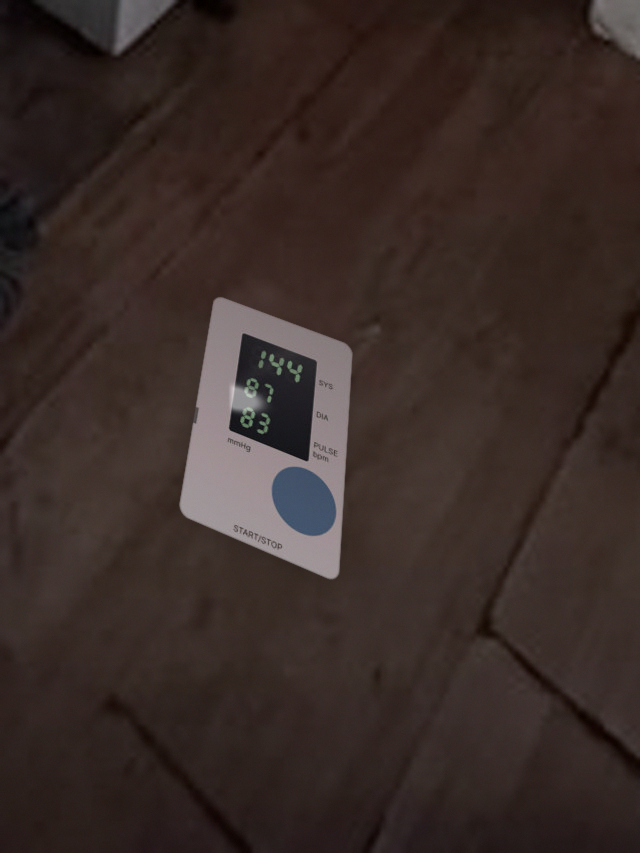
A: 87,mmHg
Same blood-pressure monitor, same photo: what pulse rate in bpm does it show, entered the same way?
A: 83,bpm
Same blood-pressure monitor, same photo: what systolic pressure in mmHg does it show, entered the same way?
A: 144,mmHg
